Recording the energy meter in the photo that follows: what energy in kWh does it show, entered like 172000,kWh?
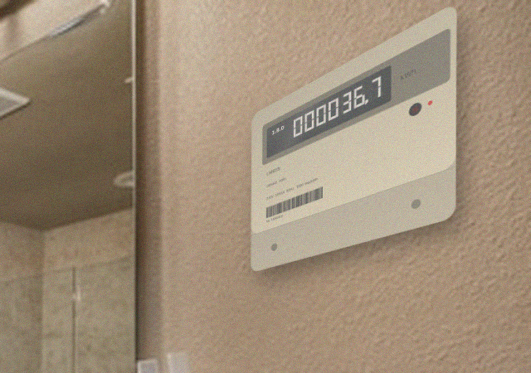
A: 36.7,kWh
